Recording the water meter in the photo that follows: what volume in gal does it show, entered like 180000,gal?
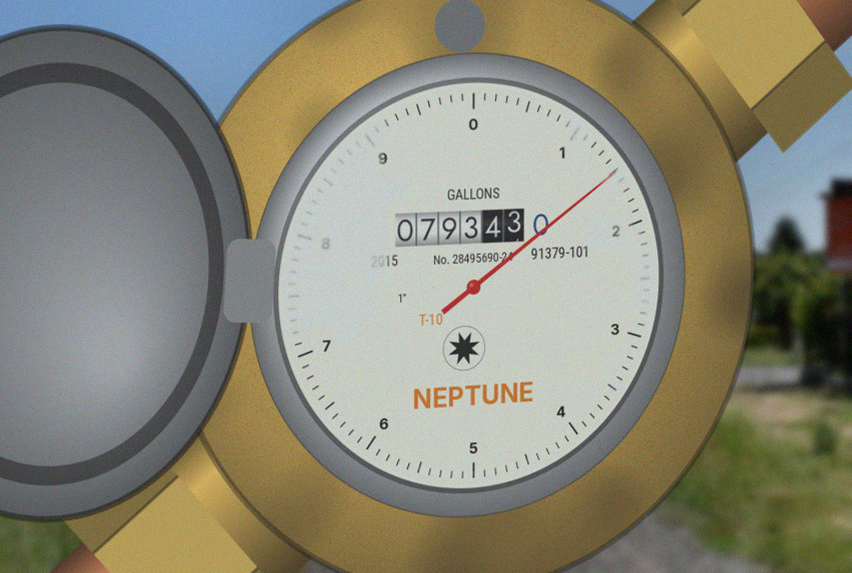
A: 793431.5,gal
